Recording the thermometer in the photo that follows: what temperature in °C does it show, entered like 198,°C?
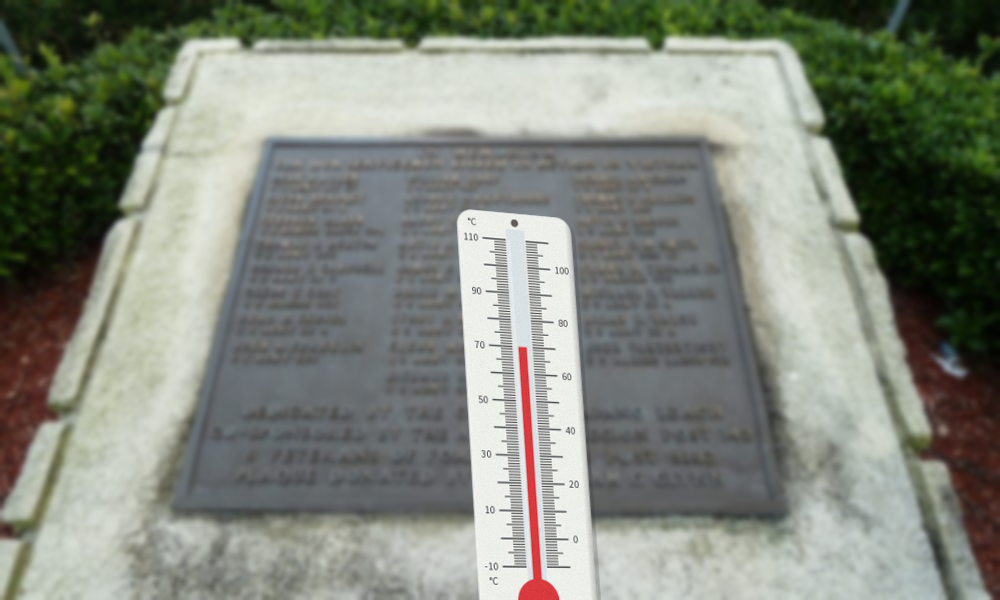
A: 70,°C
